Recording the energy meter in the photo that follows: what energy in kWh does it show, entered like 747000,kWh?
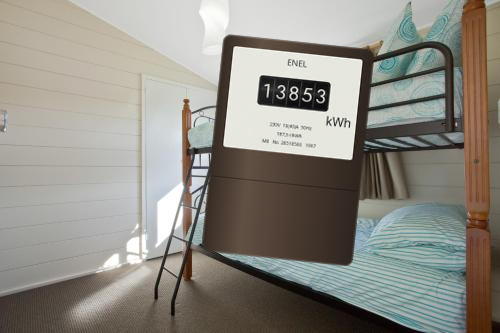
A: 13853,kWh
